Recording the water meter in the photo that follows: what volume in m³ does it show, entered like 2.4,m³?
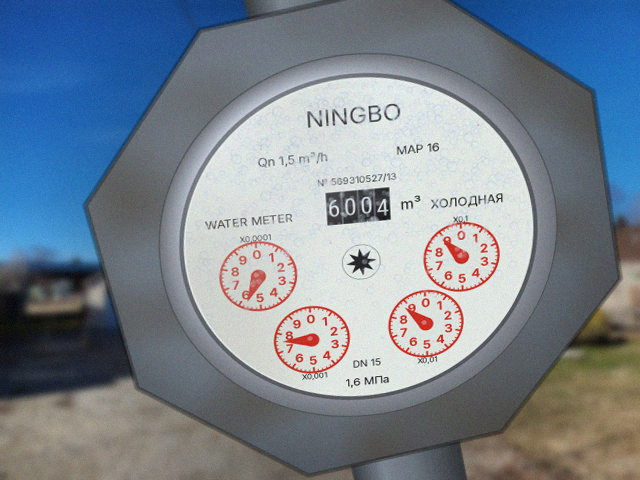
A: 6003.8875,m³
